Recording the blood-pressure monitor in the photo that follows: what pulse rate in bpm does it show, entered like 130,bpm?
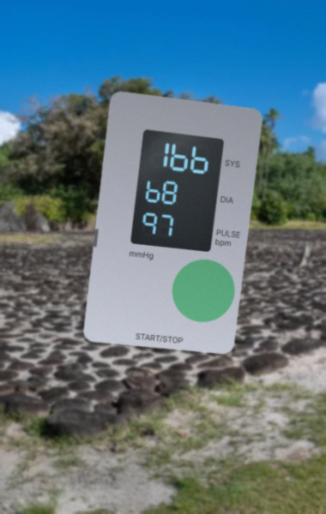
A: 97,bpm
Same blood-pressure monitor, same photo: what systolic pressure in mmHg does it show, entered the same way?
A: 166,mmHg
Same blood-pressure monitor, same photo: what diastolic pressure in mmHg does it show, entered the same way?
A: 68,mmHg
